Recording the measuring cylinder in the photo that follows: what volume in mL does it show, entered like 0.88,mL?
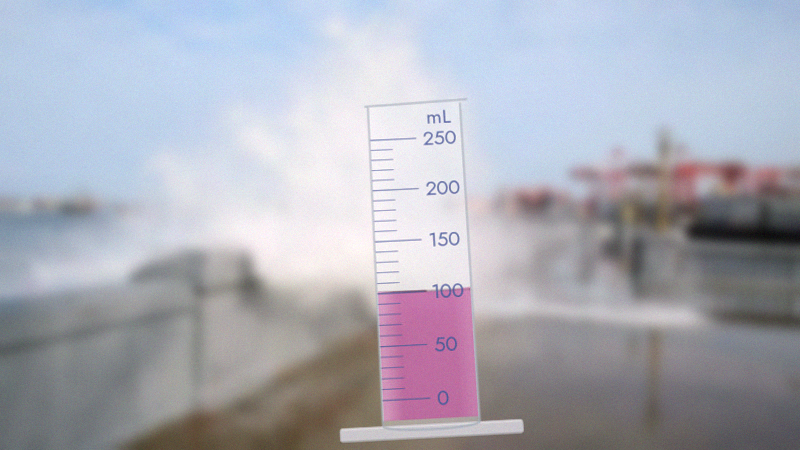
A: 100,mL
